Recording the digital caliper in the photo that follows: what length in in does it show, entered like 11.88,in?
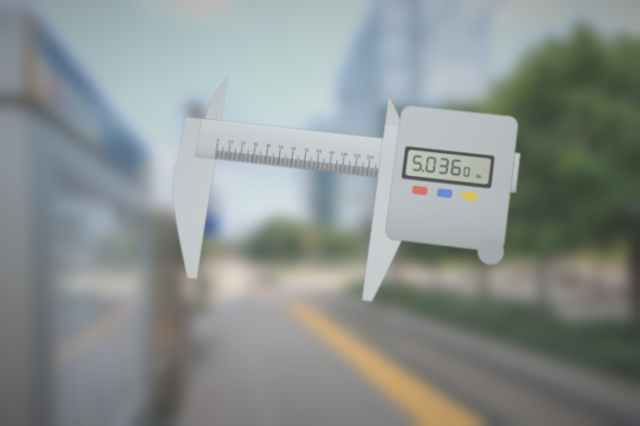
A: 5.0360,in
